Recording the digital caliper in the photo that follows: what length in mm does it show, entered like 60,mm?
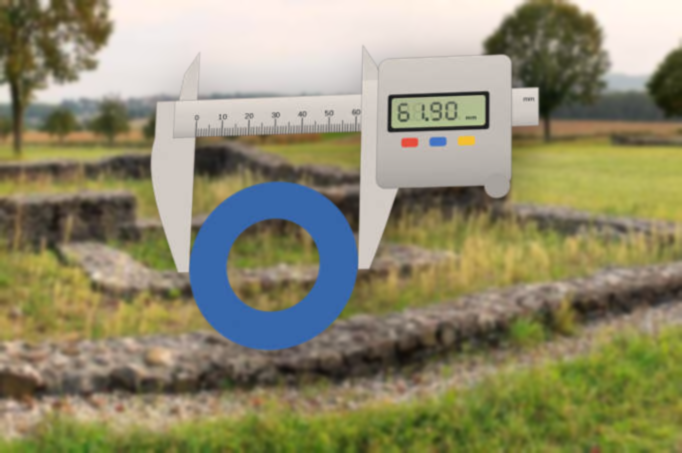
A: 61.90,mm
